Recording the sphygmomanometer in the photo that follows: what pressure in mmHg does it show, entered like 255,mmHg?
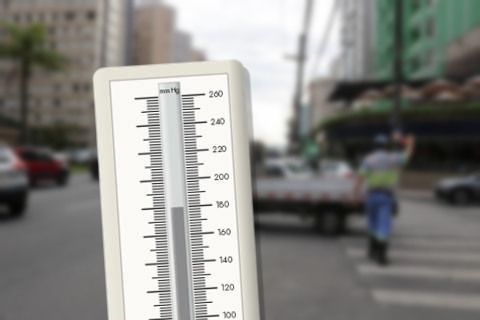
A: 180,mmHg
